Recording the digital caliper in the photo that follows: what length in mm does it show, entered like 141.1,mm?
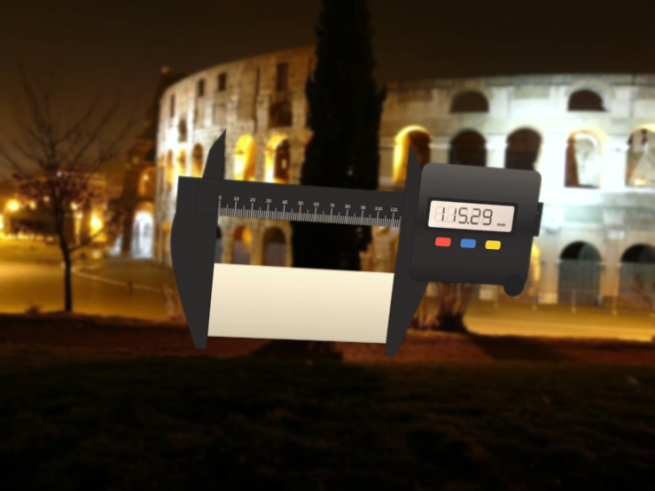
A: 115.29,mm
